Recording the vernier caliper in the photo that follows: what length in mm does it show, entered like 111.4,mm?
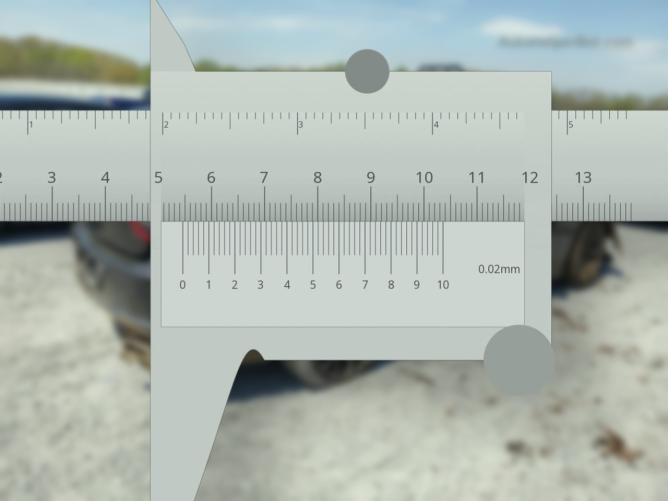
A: 54.6,mm
